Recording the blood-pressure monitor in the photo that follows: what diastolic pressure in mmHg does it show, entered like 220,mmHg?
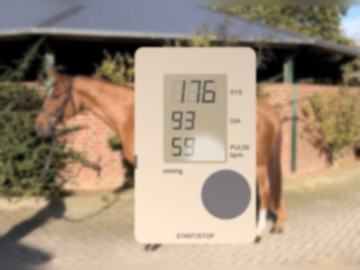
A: 93,mmHg
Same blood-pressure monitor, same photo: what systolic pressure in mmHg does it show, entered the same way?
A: 176,mmHg
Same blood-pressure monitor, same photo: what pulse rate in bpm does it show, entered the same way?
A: 59,bpm
